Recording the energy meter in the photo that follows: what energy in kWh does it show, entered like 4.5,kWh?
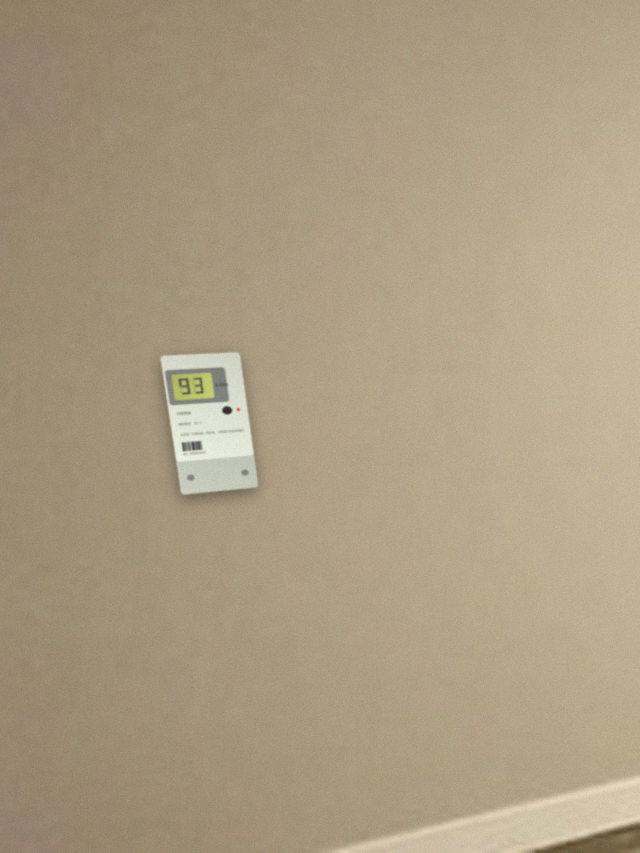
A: 93,kWh
